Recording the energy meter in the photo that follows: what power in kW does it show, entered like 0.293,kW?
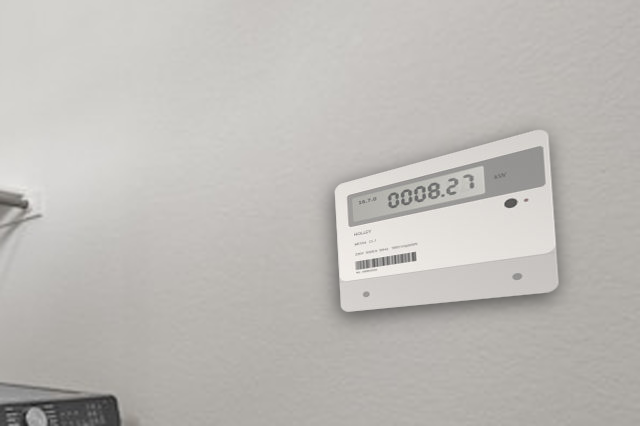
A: 8.27,kW
